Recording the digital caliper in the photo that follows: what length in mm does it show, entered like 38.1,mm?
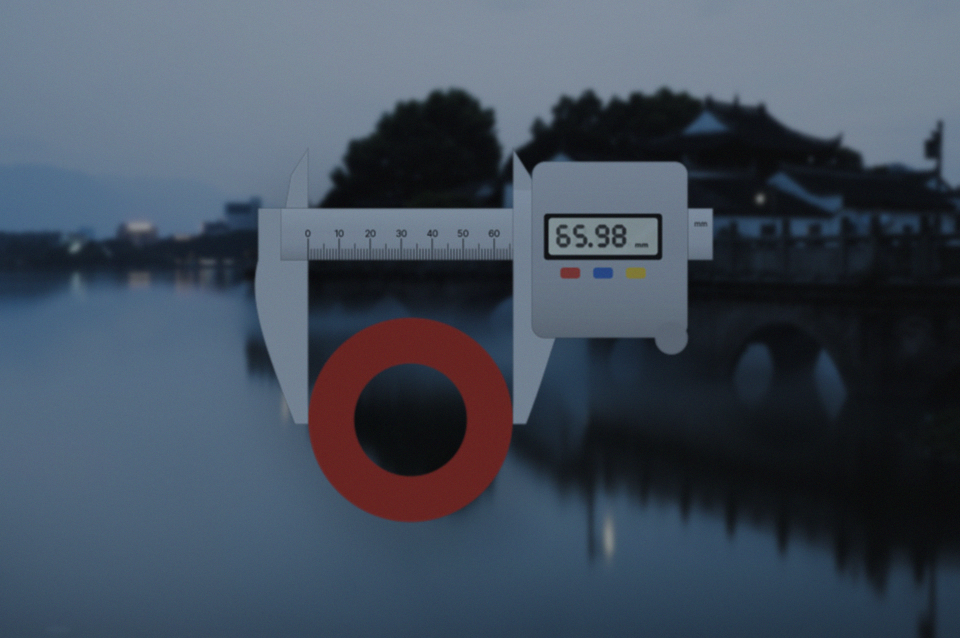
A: 65.98,mm
